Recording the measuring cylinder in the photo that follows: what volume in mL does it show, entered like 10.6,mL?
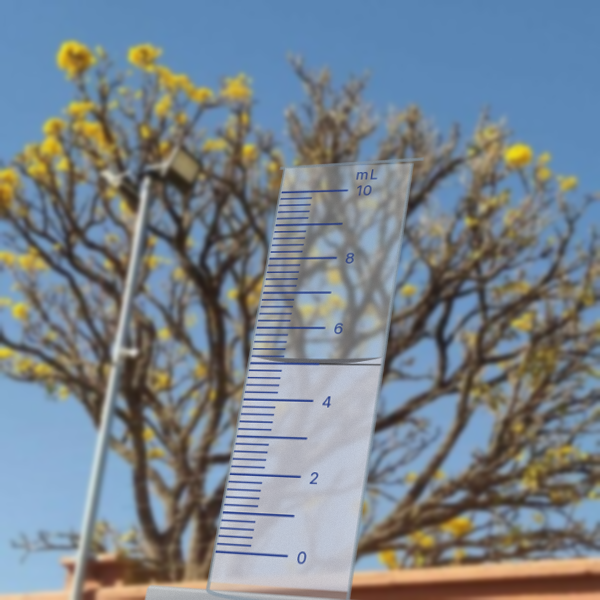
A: 5,mL
